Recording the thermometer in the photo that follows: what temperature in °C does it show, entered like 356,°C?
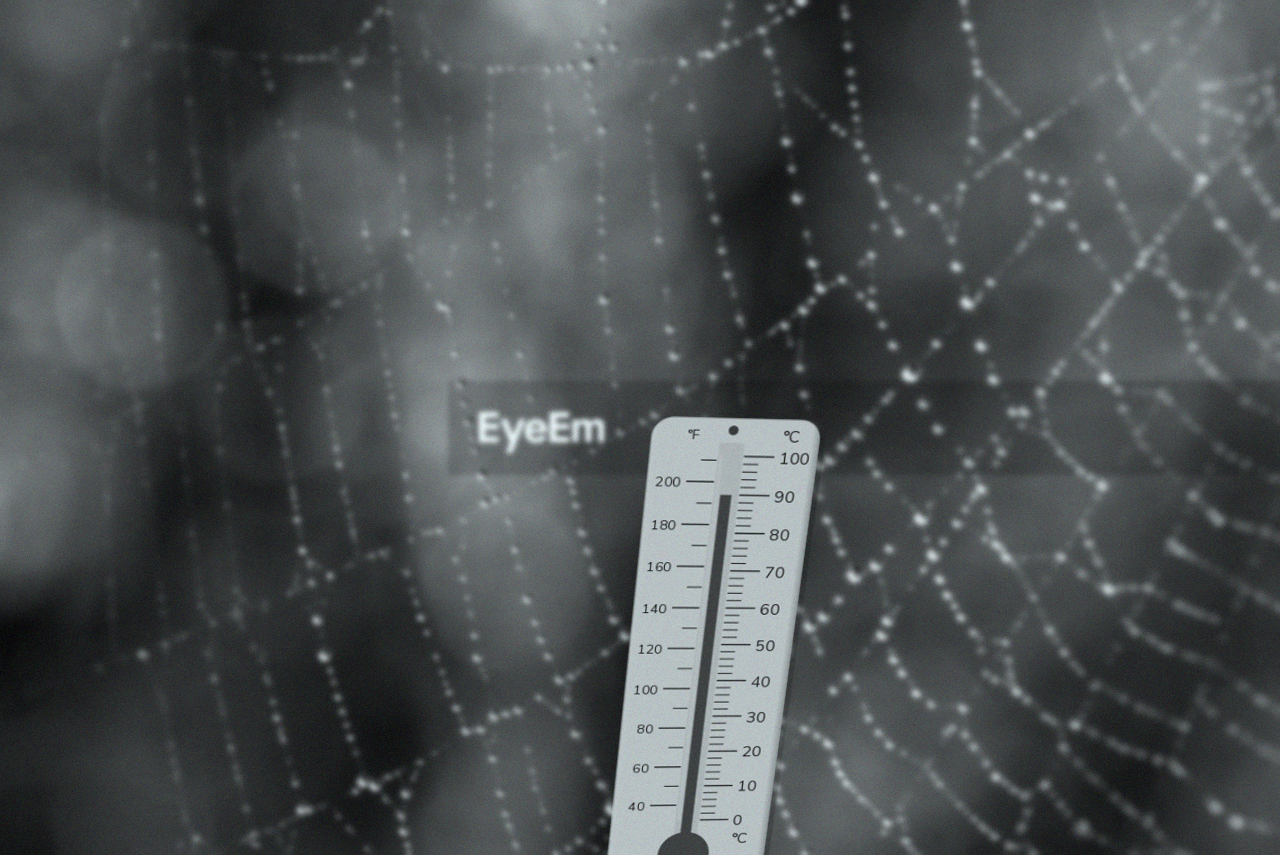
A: 90,°C
